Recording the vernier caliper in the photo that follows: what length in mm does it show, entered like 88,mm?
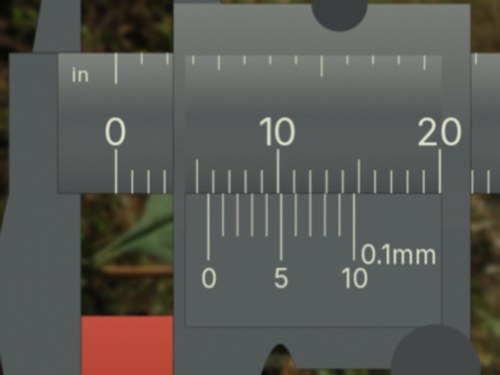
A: 5.7,mm
